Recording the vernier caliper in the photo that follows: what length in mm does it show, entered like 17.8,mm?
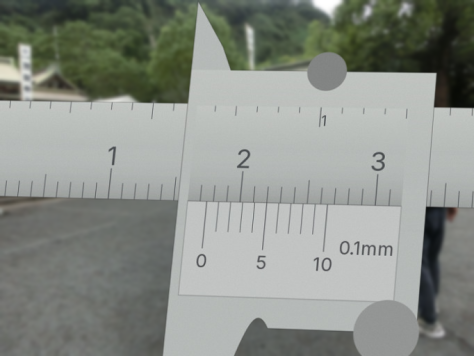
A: 17.5,mm
